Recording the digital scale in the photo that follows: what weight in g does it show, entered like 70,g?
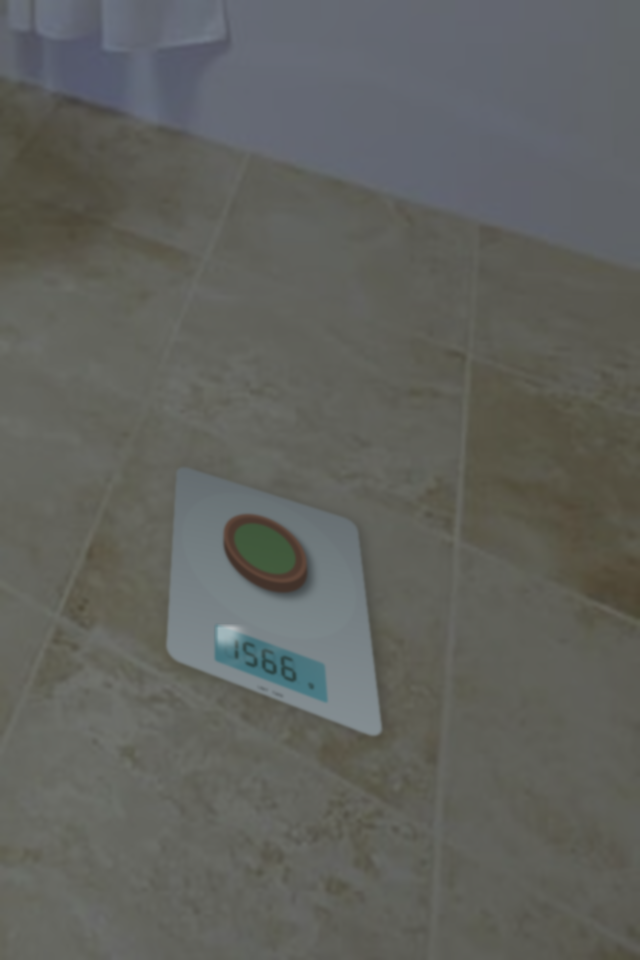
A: 1566,g
